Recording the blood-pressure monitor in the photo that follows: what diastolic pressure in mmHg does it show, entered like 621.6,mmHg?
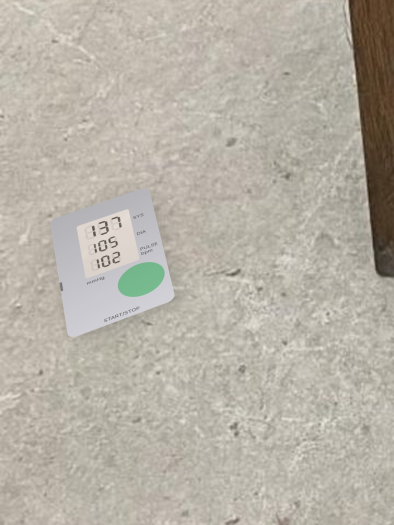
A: 105,mmHg
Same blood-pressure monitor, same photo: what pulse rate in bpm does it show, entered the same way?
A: 102,bpm
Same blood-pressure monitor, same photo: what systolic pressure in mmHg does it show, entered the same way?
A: 137,mmHg
